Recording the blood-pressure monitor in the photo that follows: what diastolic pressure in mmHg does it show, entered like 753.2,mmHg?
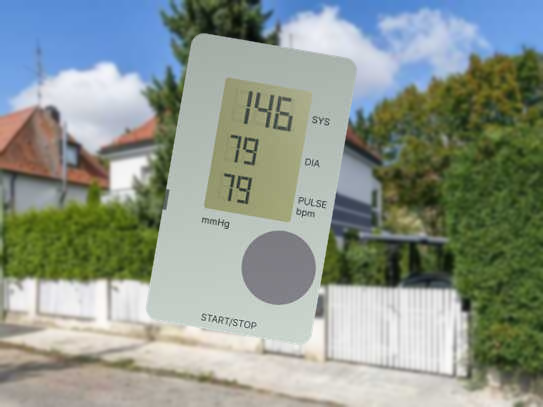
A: 79,mmHg
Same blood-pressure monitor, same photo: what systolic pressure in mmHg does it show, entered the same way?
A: 146,mmHg
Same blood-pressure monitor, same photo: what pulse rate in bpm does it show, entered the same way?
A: 79,bpm
